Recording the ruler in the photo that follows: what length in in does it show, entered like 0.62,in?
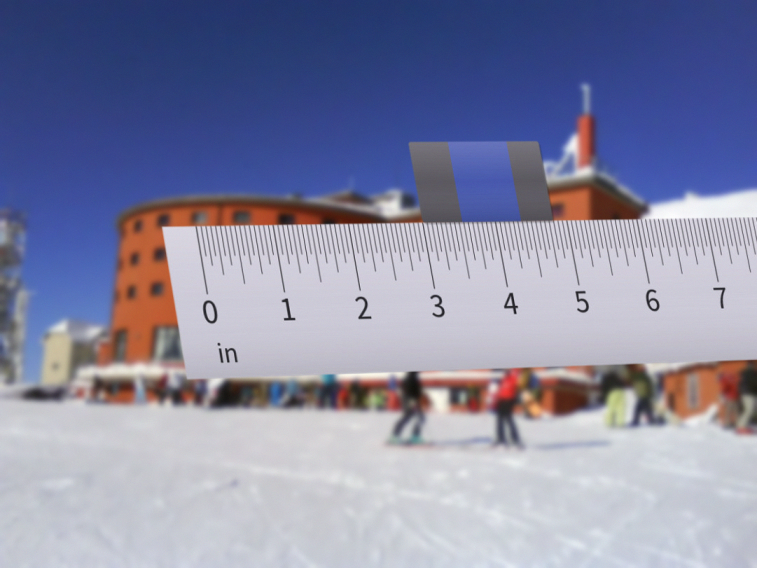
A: 1.8125,in
